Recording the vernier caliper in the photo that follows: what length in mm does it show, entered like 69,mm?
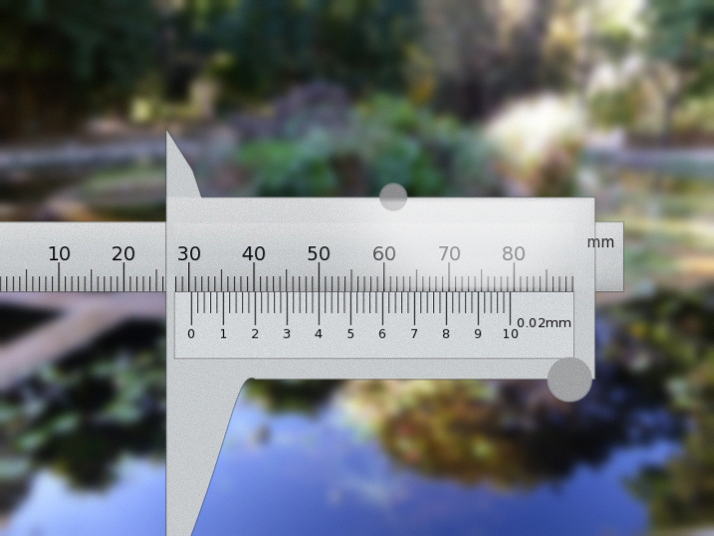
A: 30.4,mm
